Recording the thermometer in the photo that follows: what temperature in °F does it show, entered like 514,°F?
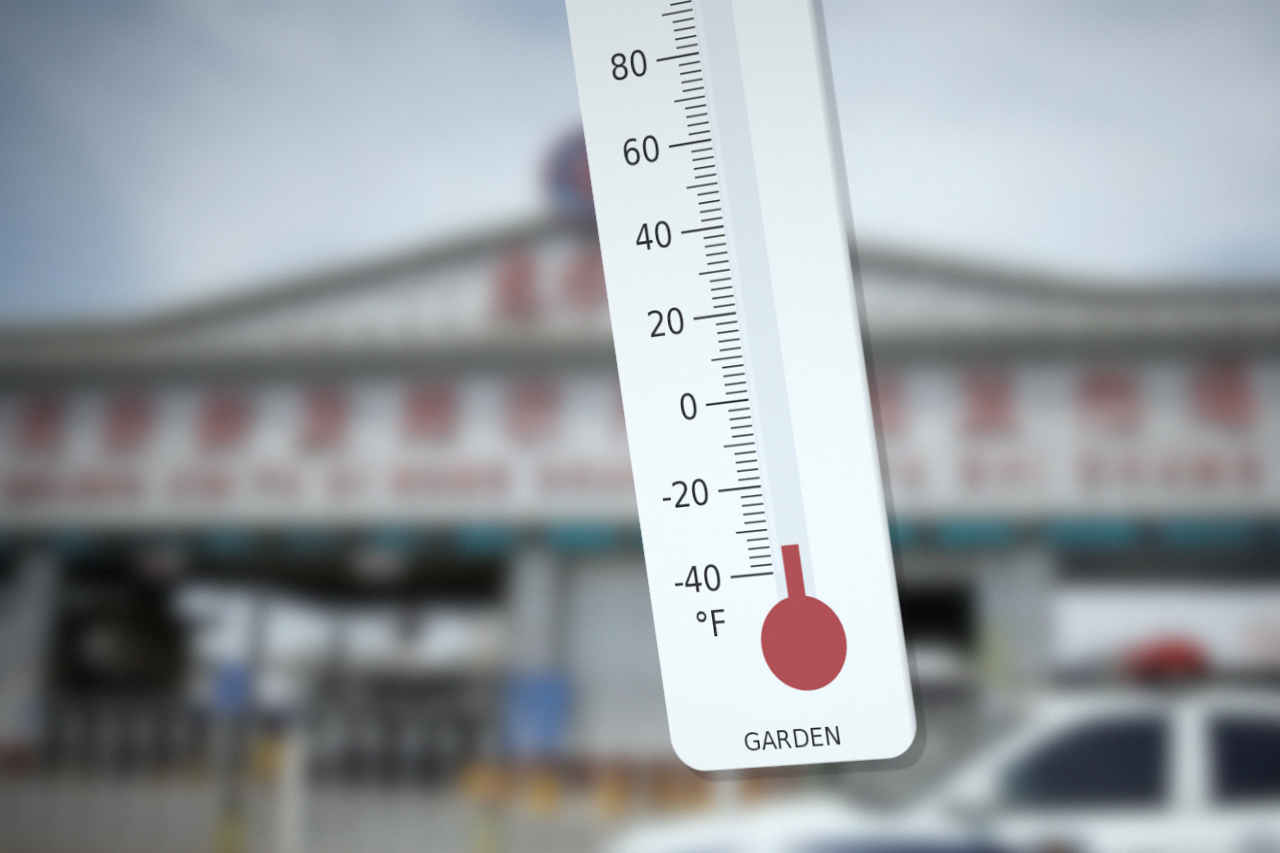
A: -34,°F
